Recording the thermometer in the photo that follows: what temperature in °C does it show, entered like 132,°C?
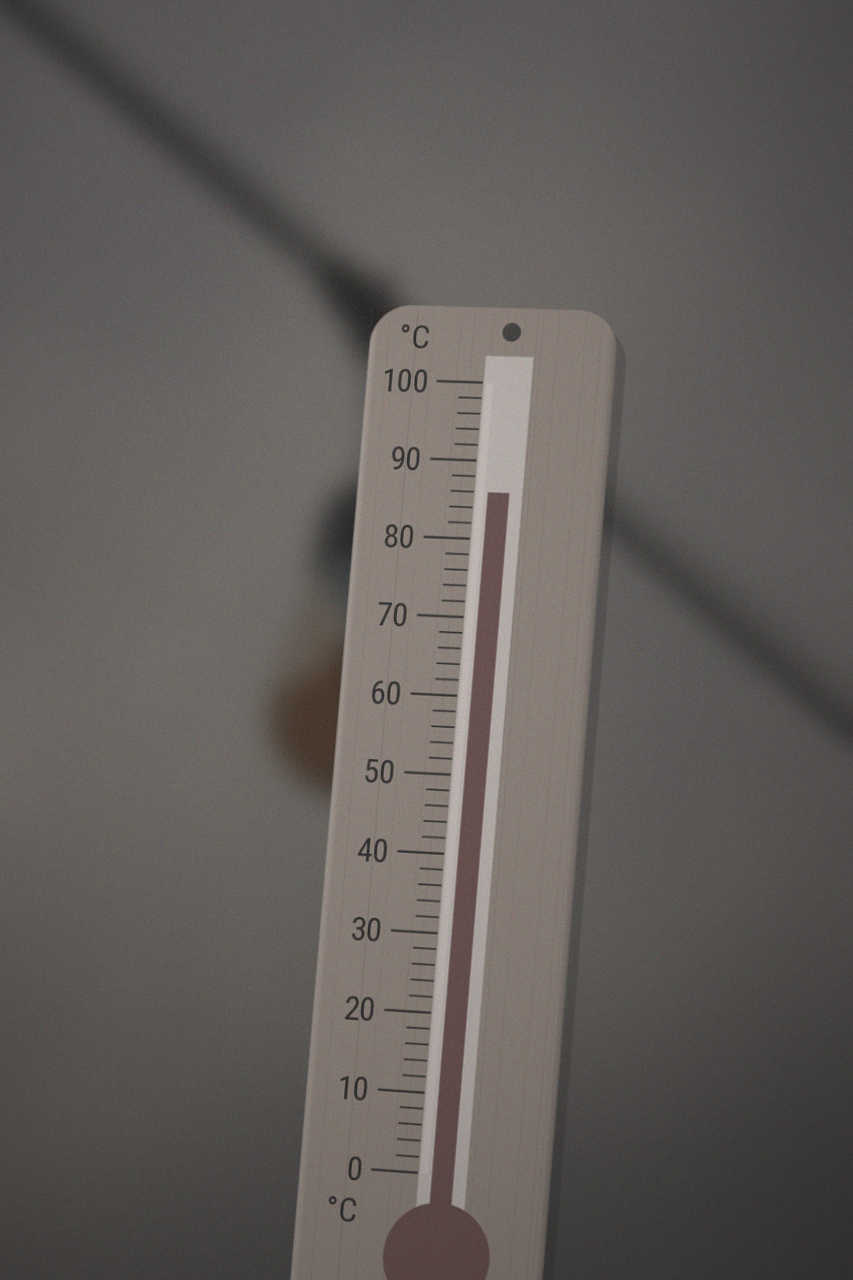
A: 86,°C
